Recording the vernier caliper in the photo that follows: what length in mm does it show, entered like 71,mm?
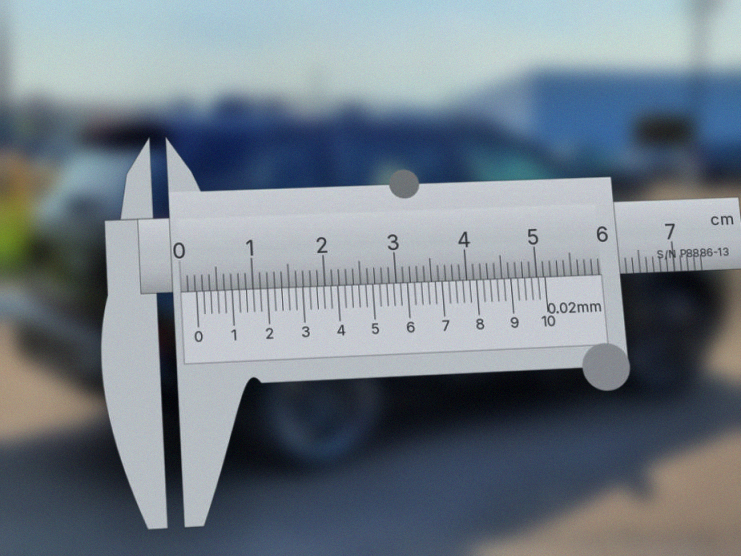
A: 2.2,mm
